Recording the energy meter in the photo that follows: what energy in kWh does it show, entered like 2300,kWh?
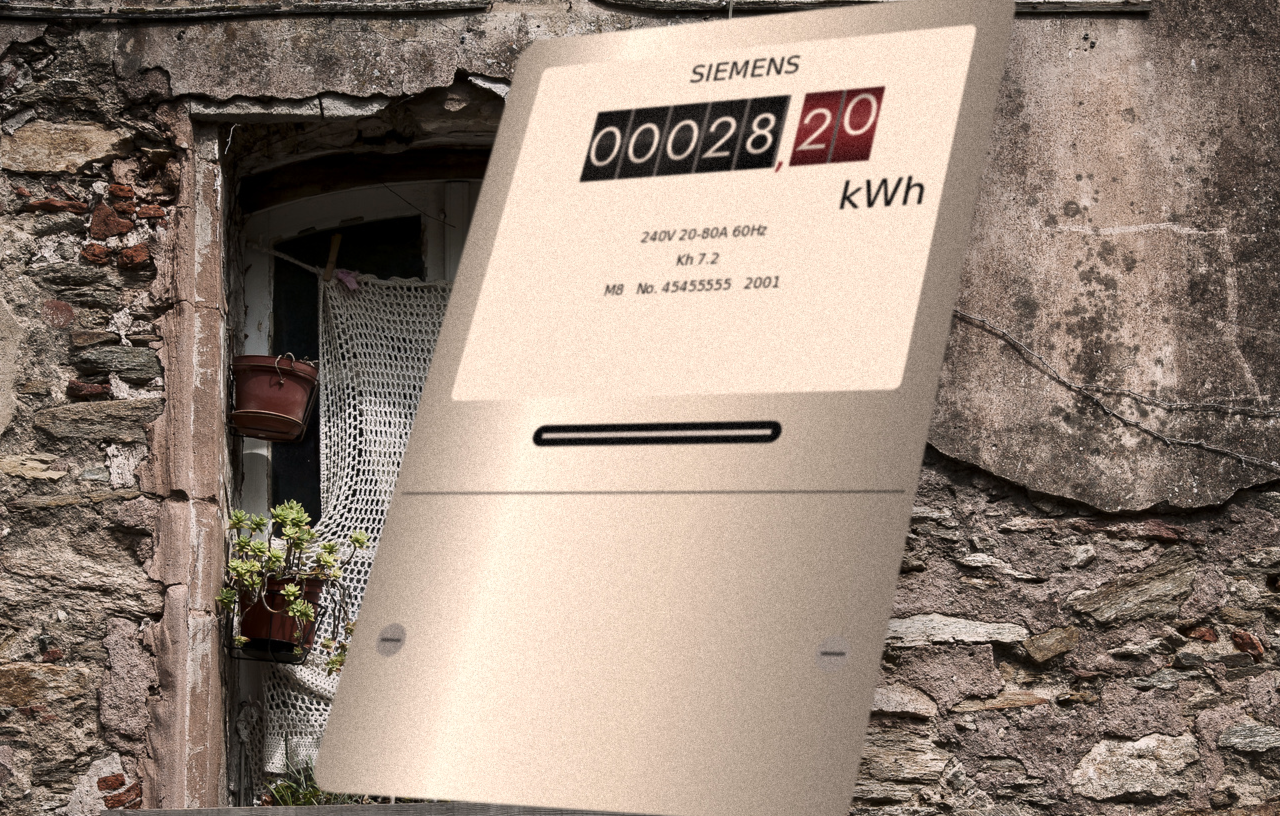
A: 28.20,kWh
